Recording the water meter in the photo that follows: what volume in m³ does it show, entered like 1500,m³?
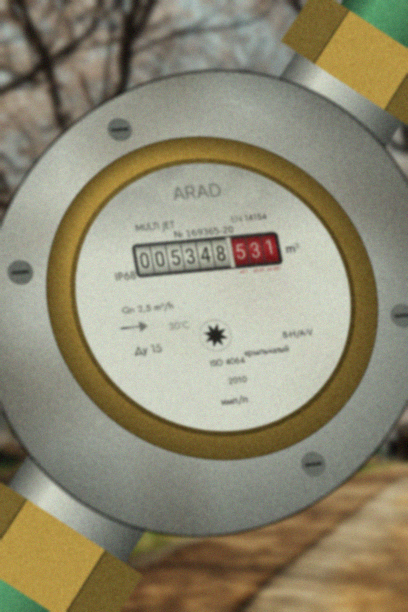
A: 5348.531,m³
